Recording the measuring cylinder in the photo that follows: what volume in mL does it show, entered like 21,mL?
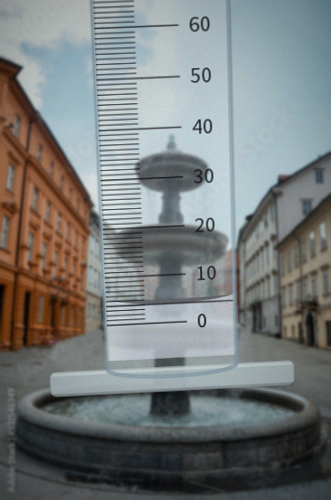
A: 4,mL
